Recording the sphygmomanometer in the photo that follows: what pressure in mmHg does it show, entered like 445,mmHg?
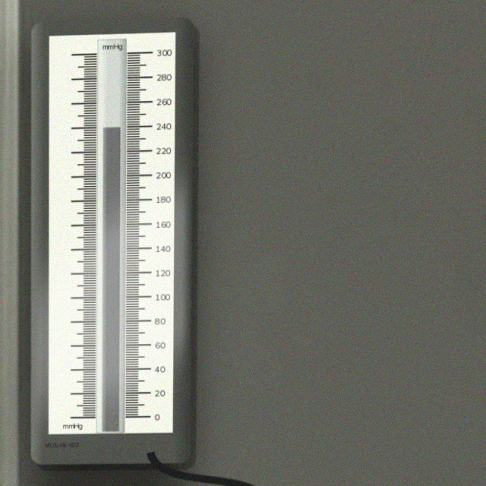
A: 240,mmHg
